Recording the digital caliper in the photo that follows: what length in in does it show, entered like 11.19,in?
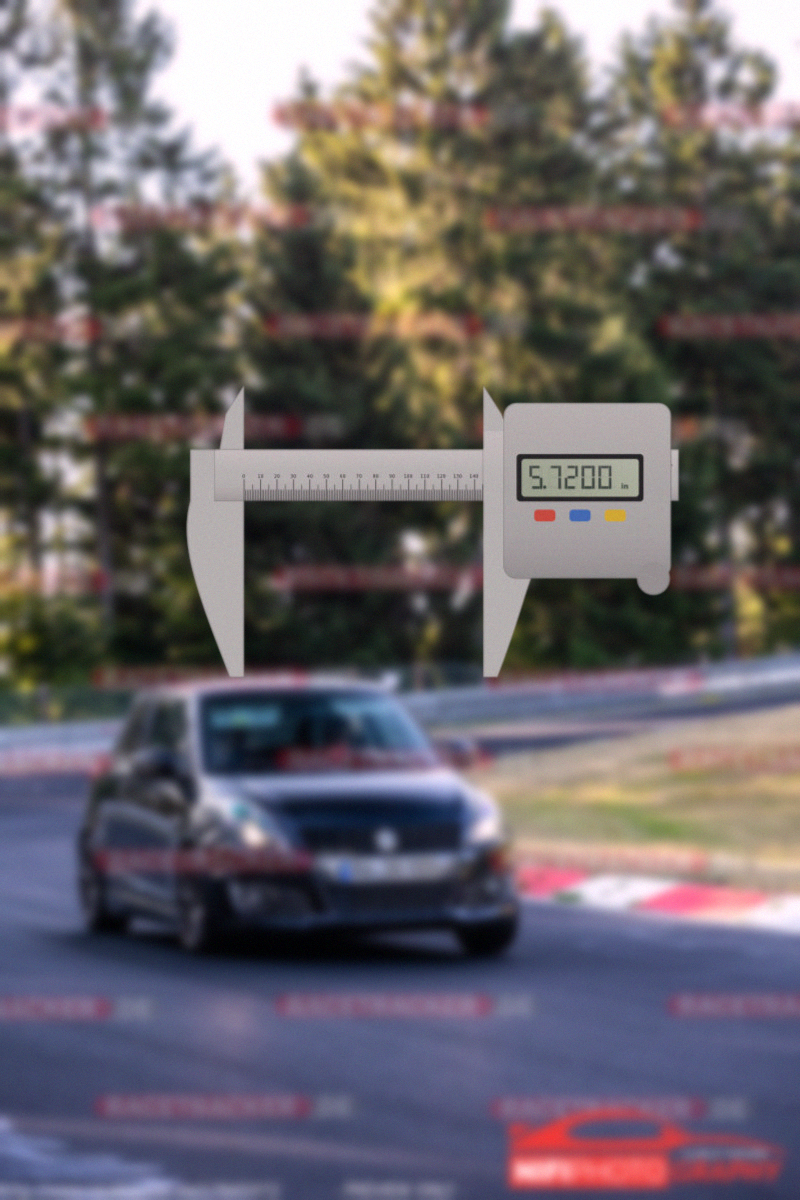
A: 5.7200,in
